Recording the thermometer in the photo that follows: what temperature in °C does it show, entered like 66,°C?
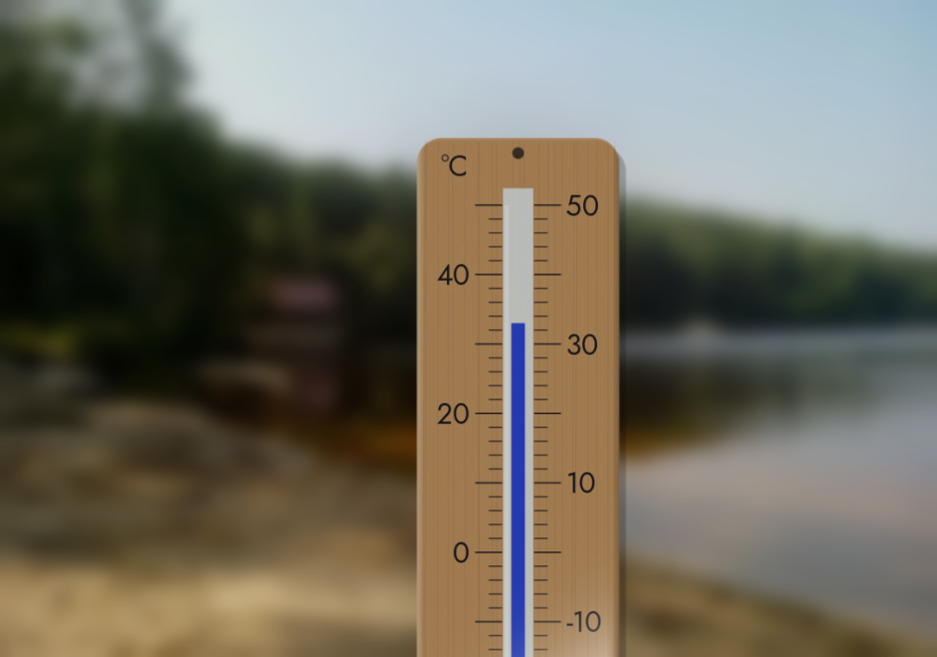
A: 33,°C
